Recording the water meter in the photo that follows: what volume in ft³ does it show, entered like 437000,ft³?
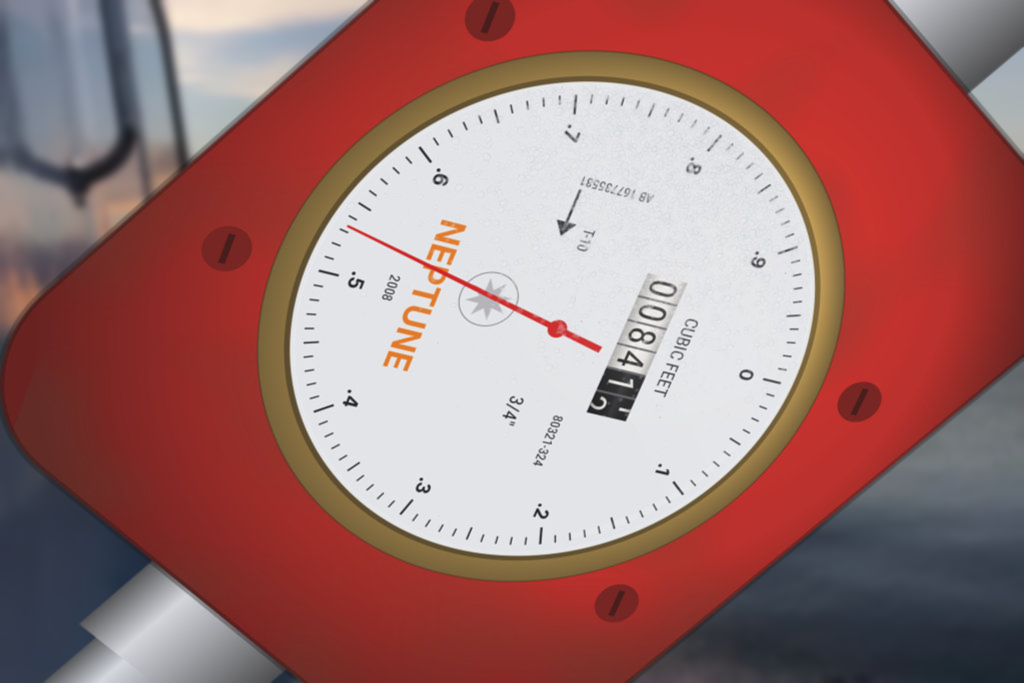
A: 8411.53,ft³
